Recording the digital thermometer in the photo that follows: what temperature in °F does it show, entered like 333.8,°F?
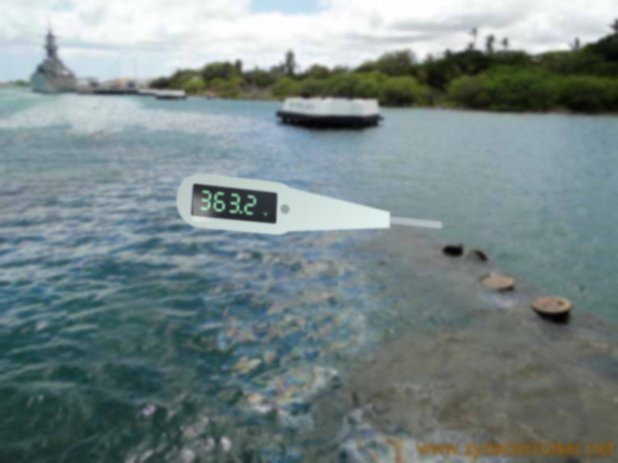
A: 363.2,°F
